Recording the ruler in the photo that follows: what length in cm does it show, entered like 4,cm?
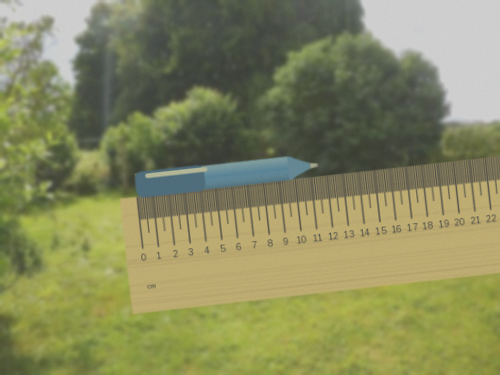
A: 11.5,cm
